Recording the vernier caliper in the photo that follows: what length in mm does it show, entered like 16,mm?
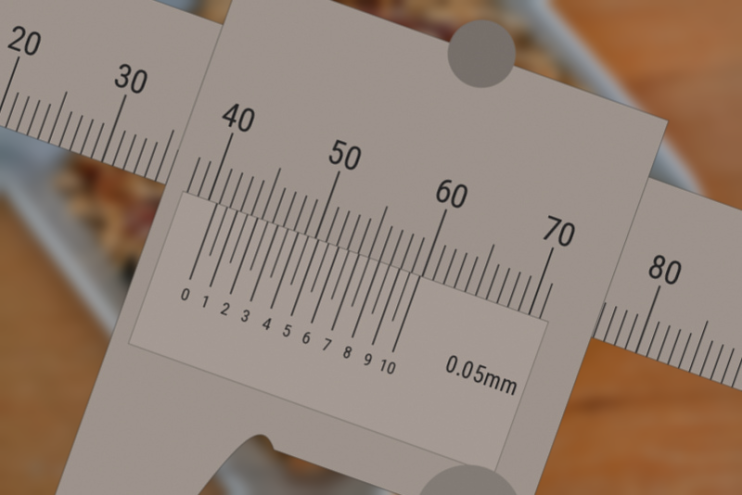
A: 40.8,mm
